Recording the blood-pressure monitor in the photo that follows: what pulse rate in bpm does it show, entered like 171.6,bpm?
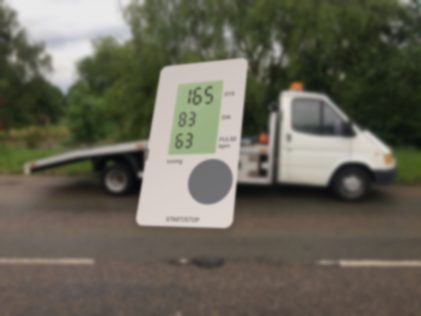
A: 63,bpm
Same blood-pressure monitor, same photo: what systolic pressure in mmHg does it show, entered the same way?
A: 165,mmHg
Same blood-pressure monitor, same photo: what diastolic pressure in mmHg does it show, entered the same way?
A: 83,mmHg
